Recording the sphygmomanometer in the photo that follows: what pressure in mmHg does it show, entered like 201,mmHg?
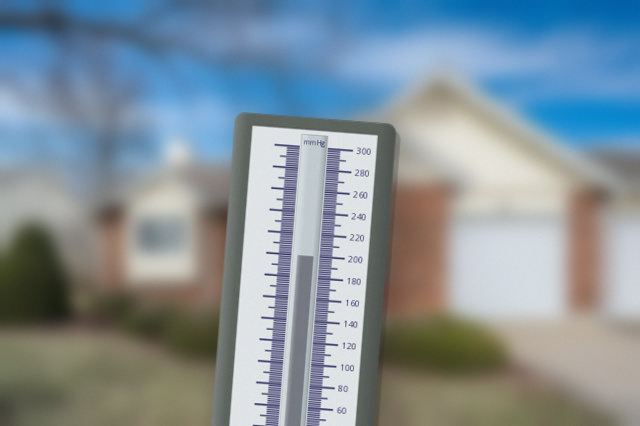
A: 200,mmHg
